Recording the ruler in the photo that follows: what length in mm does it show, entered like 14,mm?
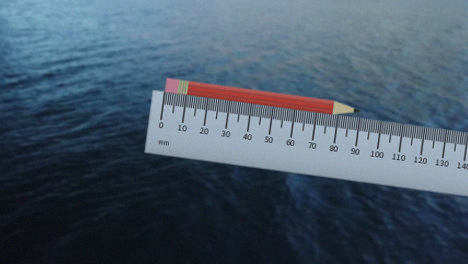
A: 90,mm
